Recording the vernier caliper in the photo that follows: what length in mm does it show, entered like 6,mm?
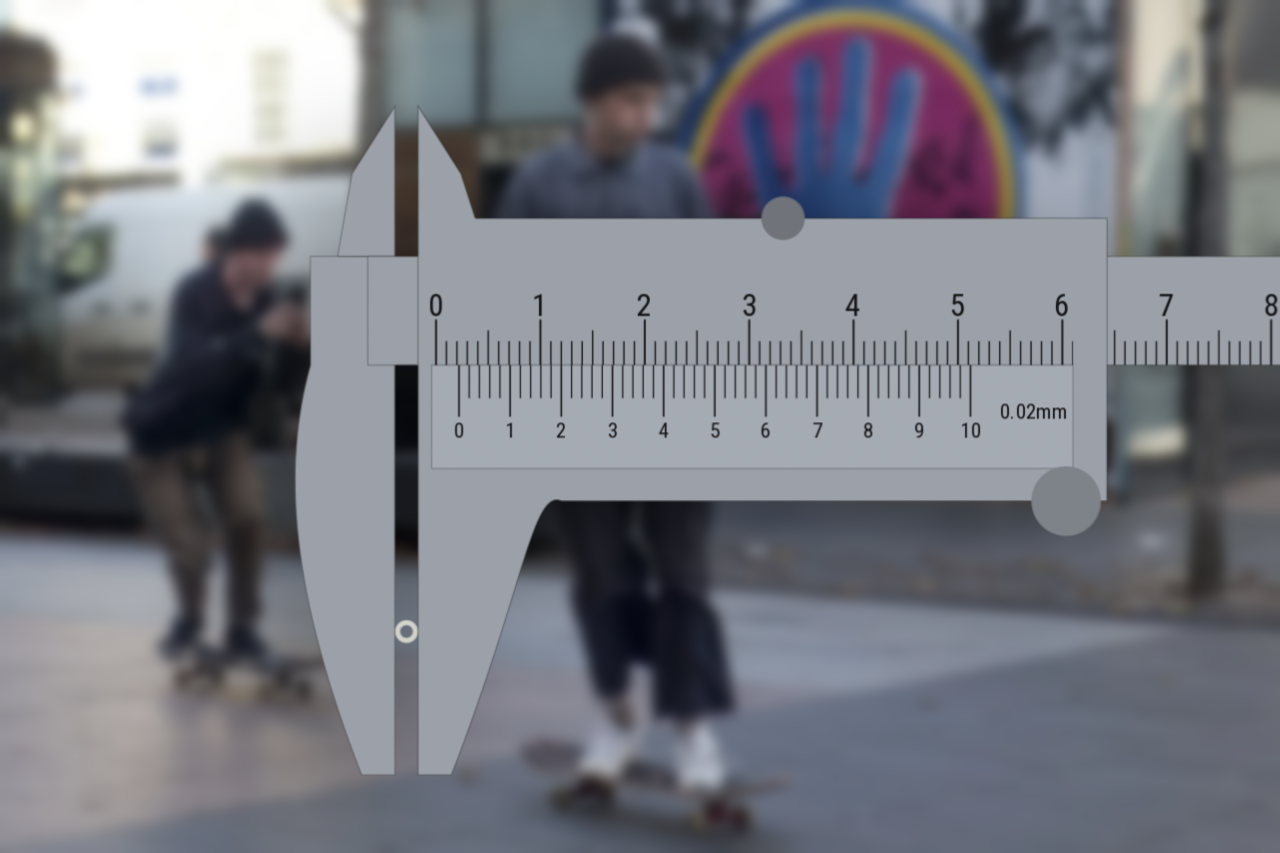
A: 2.2,mm
